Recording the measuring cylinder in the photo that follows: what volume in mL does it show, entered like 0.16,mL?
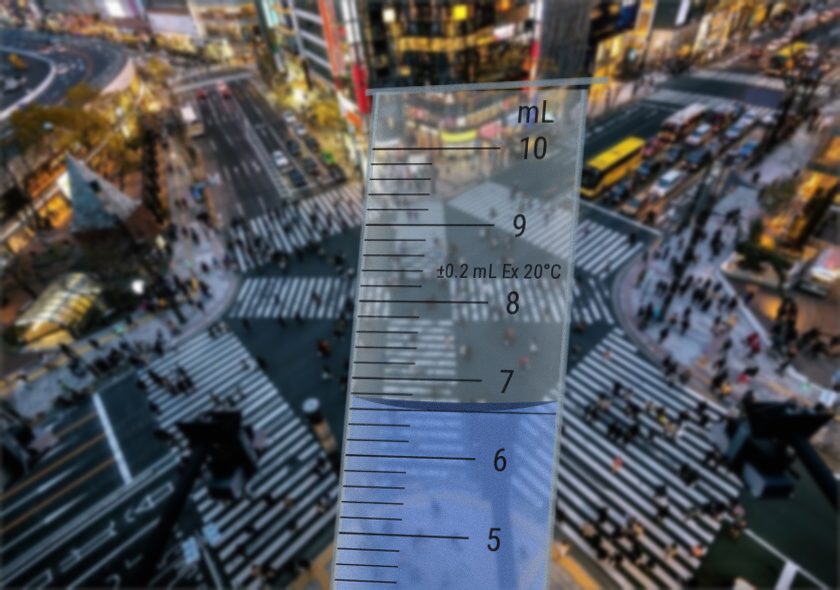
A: 6.6,mL
